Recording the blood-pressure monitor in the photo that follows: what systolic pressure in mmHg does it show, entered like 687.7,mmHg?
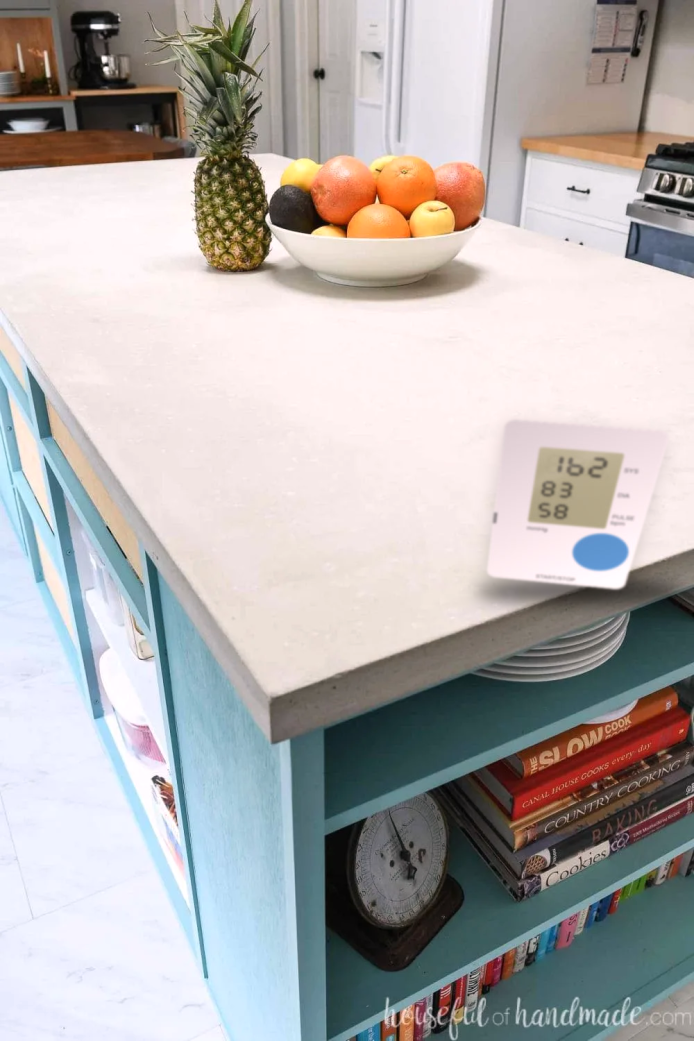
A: 162,mmHg
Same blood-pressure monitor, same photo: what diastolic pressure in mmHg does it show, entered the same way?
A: 83,mmHg
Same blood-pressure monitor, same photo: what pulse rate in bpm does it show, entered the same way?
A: 58,bpm
